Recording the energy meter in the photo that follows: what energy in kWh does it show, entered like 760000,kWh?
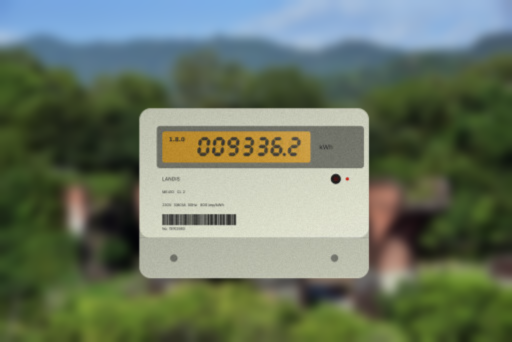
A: 9336.2,kWh
